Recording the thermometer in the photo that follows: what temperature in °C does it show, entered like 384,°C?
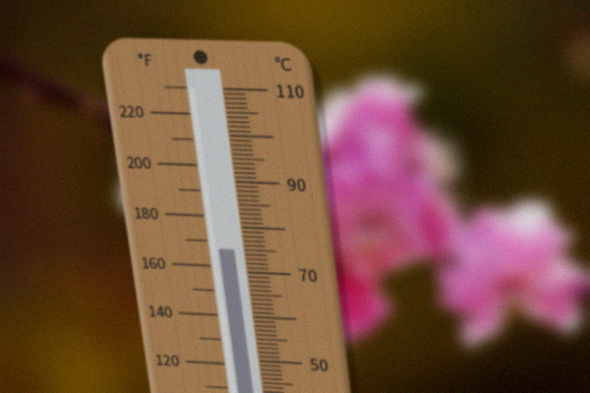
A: 75,°C
